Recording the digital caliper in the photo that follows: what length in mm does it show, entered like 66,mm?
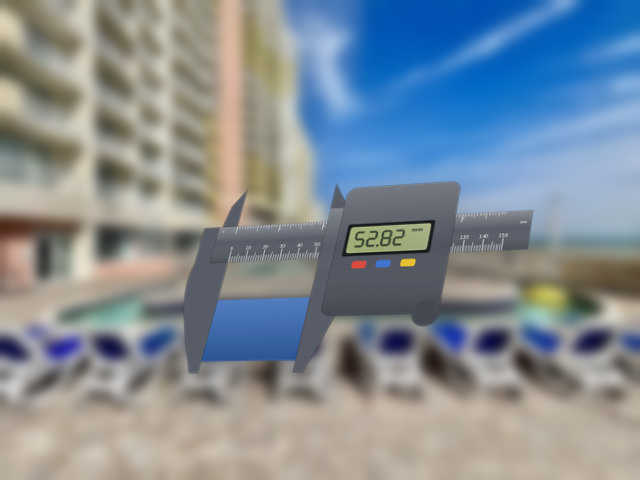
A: 52.82,mm
